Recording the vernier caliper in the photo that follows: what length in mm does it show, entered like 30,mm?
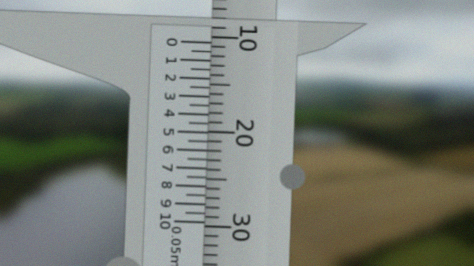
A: 10.6,mm
